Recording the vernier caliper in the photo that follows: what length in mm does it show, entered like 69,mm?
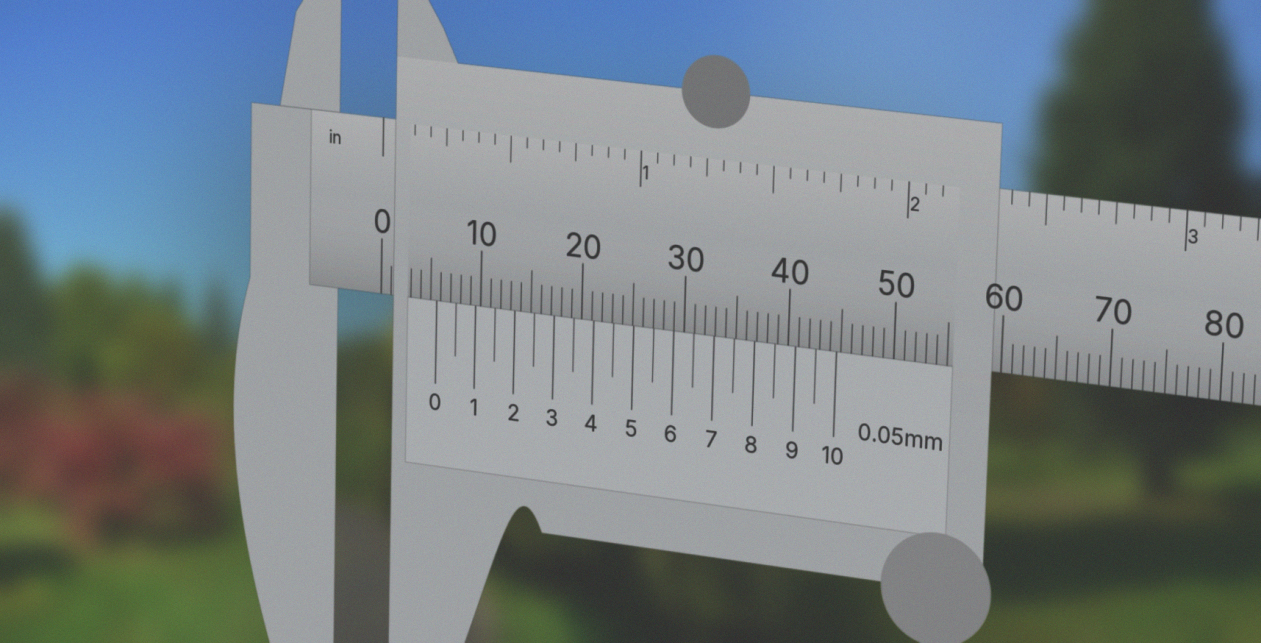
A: 5.6,mm
